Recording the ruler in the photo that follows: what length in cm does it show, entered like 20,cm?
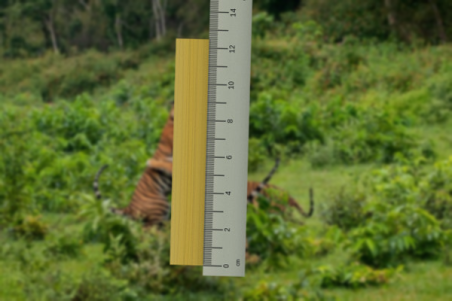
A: 12.5,cm
